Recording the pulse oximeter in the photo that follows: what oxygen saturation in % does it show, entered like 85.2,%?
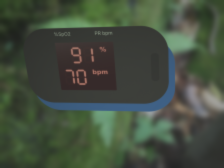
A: 91,%
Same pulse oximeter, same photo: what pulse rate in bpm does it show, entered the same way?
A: 70,bpm
